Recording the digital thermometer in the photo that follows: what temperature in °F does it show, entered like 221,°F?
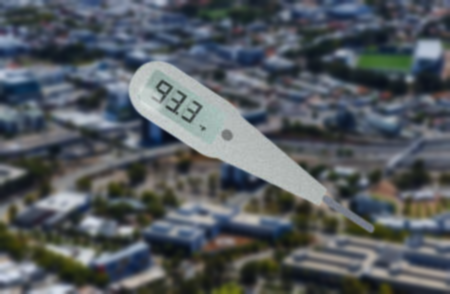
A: 93.3,°F
